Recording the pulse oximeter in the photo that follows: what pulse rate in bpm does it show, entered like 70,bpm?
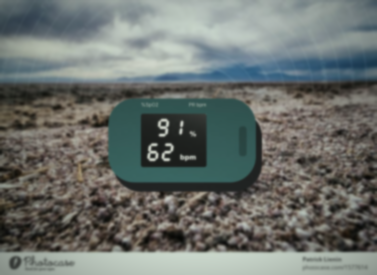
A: 62,bpm
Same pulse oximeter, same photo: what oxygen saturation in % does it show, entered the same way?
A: 91,%
